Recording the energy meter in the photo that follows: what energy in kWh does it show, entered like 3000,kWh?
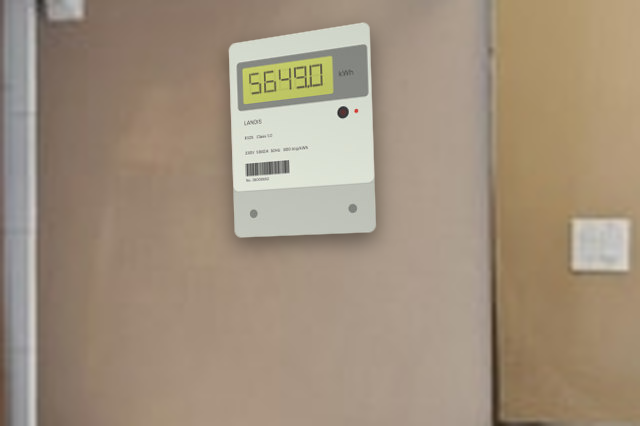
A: 5649.0,kWh
